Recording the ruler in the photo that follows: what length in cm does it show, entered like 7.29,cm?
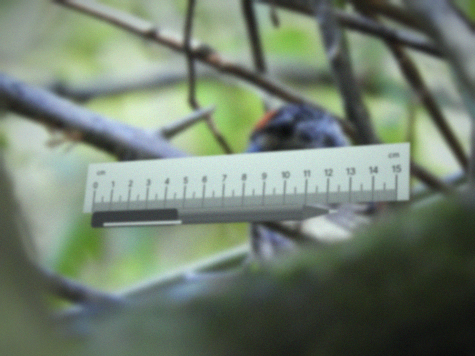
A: 12.5,cm
